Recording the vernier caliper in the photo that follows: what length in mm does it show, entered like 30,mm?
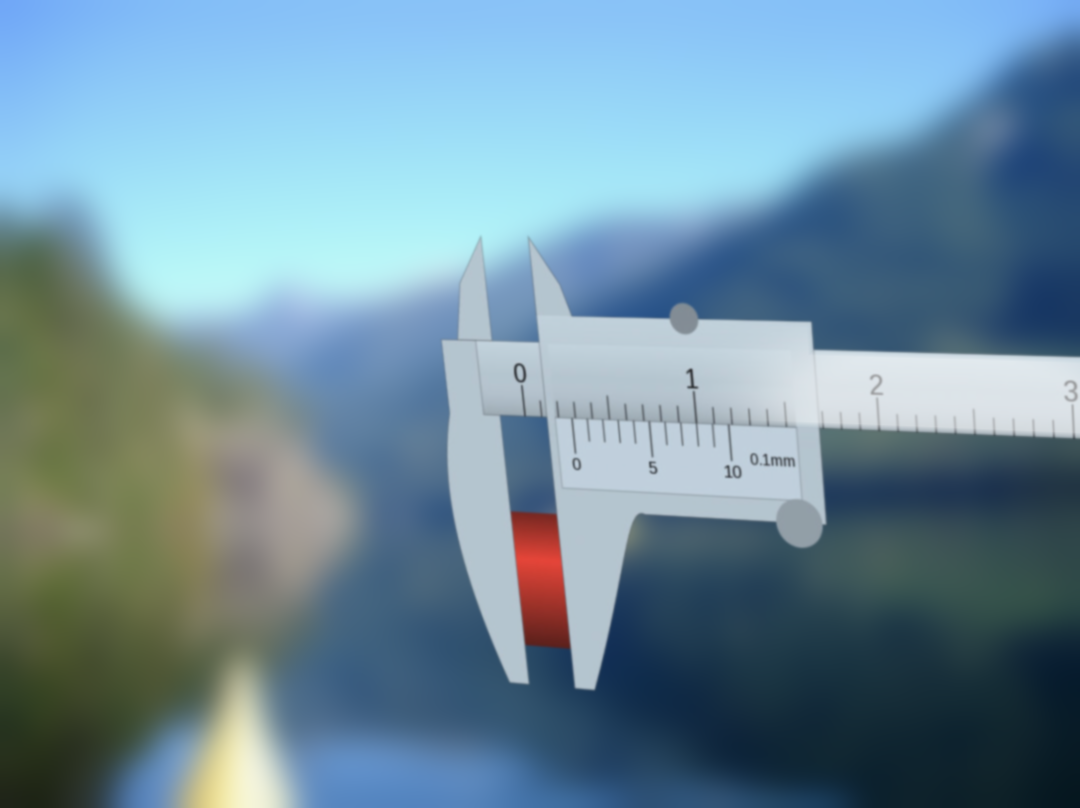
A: 2.8,mm
